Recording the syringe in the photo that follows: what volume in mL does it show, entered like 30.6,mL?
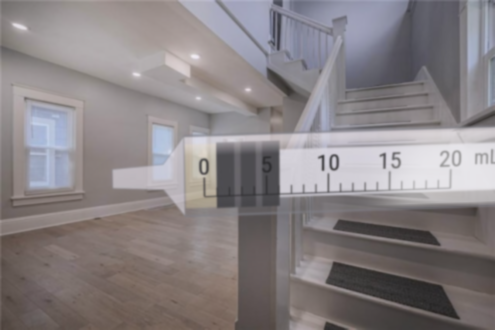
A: 1,mL
